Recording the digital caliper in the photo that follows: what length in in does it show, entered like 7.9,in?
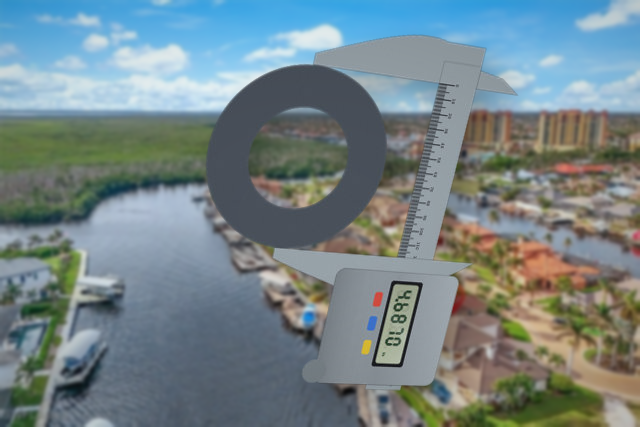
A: 4.6870,in
